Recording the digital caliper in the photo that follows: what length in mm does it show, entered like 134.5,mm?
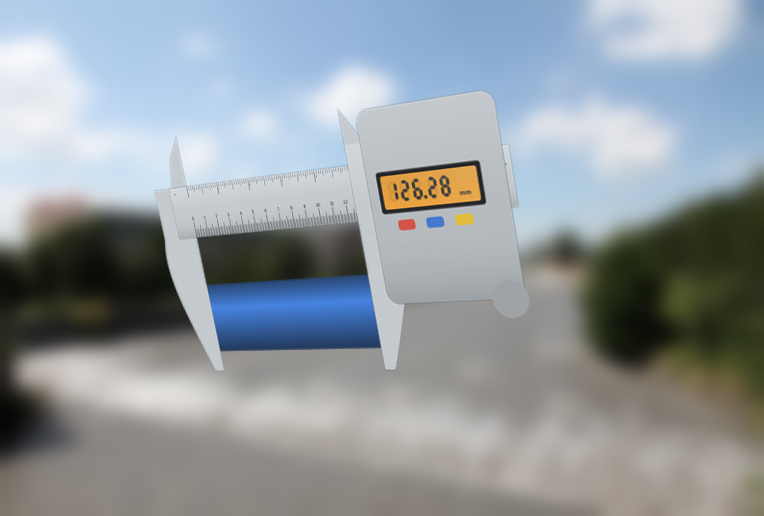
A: 126.28,mm
